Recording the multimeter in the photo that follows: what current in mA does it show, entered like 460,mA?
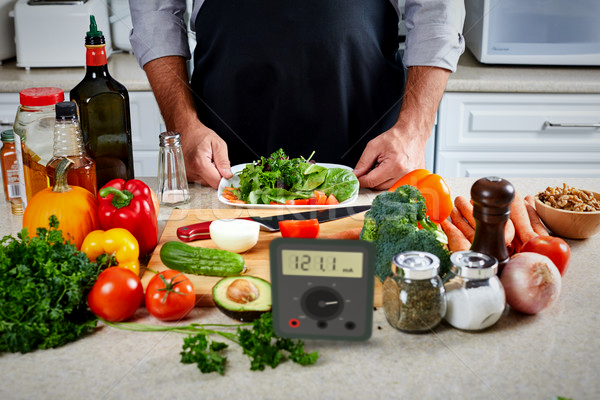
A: 121.1,mA
